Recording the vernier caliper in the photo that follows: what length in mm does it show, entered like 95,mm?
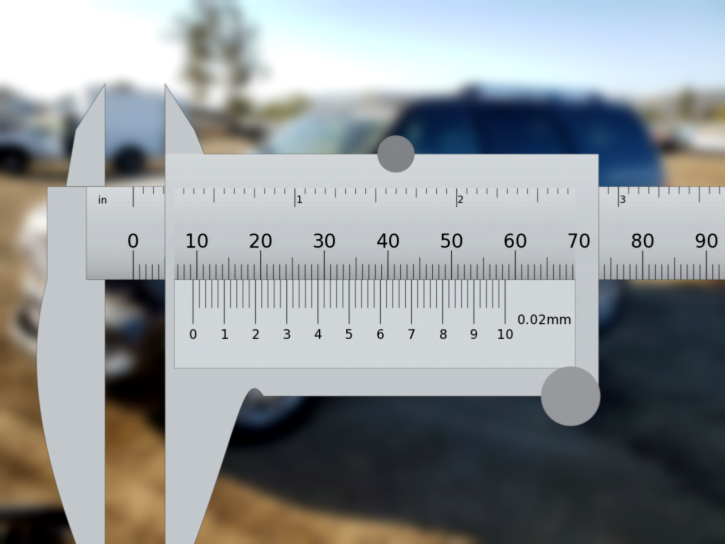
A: 9.4,mm
